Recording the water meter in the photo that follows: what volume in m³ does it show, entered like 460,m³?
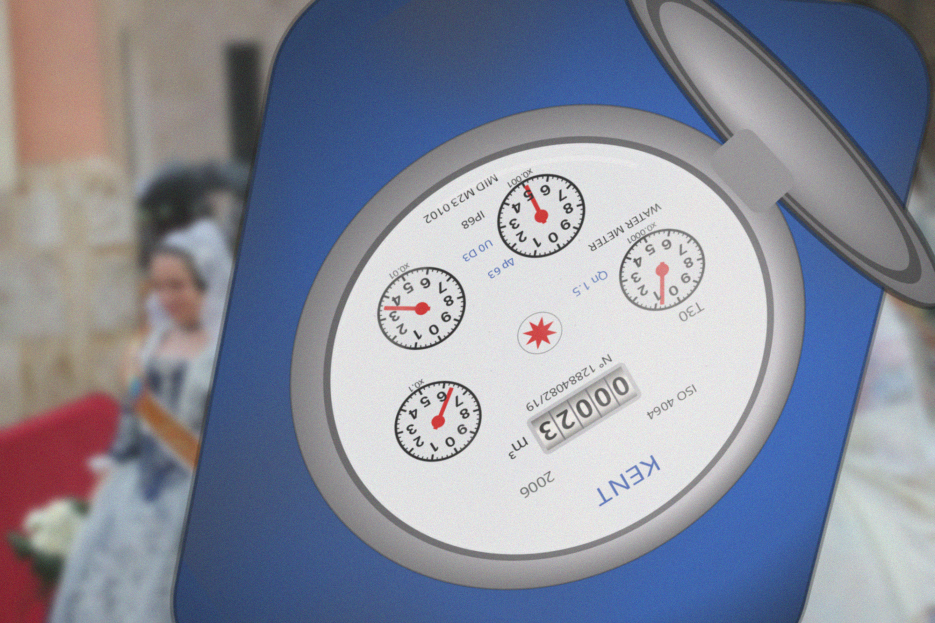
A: 23.6350,m³
